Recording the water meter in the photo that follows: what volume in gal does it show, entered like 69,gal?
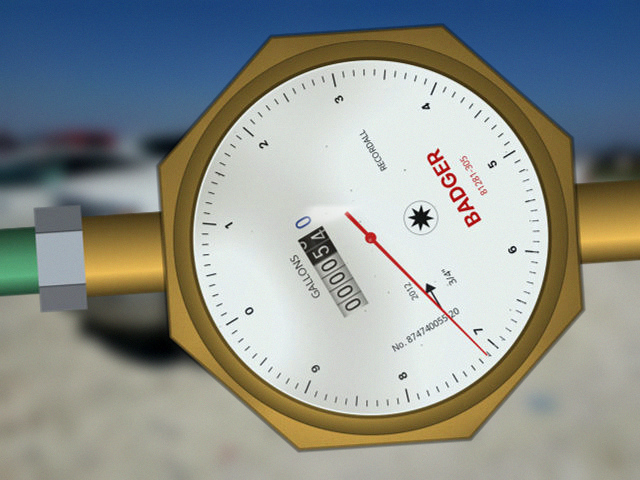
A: 537.1,gal
